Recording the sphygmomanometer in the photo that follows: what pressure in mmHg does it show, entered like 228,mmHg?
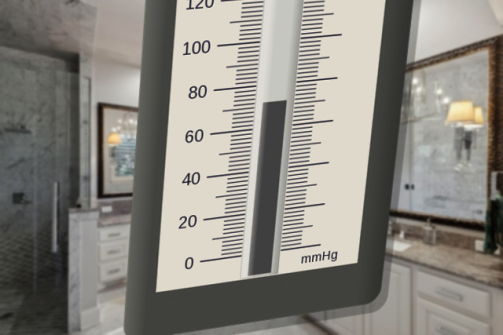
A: 72,mmHg
